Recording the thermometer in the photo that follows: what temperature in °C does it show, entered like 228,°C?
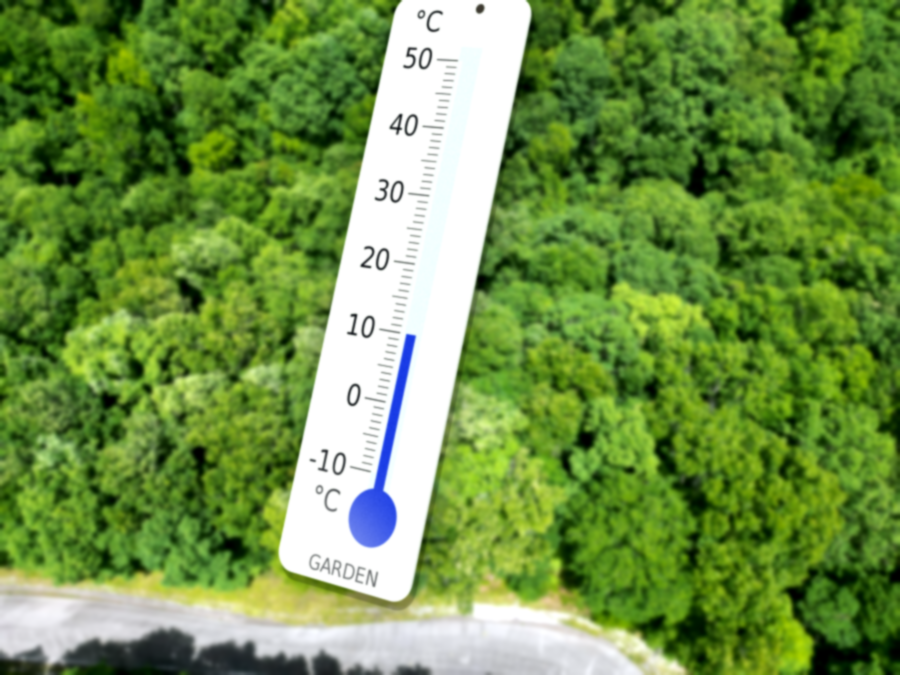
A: 10,°C
